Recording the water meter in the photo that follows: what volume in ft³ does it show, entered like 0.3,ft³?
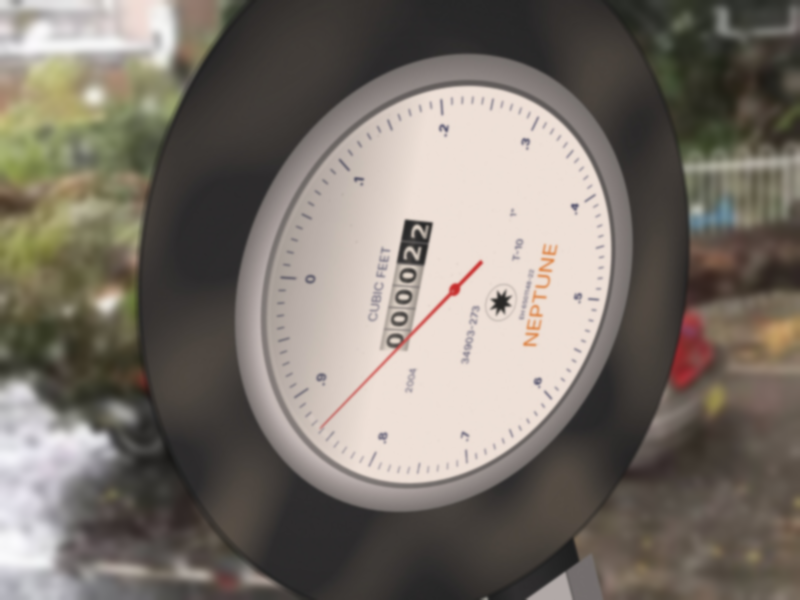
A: 21.86,ft³
